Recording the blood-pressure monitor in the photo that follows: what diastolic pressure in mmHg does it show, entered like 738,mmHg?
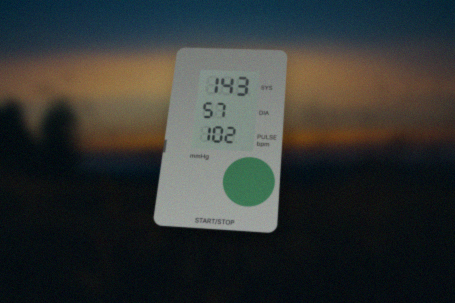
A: 57,mmHg
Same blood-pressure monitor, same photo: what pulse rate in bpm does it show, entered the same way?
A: 102,bpm
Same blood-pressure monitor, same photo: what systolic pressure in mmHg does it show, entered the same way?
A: 143,mmHg
